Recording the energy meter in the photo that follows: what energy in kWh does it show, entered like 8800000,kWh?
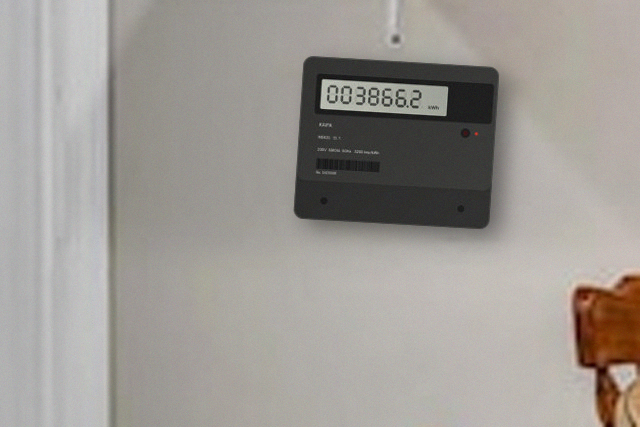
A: 3866.2,kWh
